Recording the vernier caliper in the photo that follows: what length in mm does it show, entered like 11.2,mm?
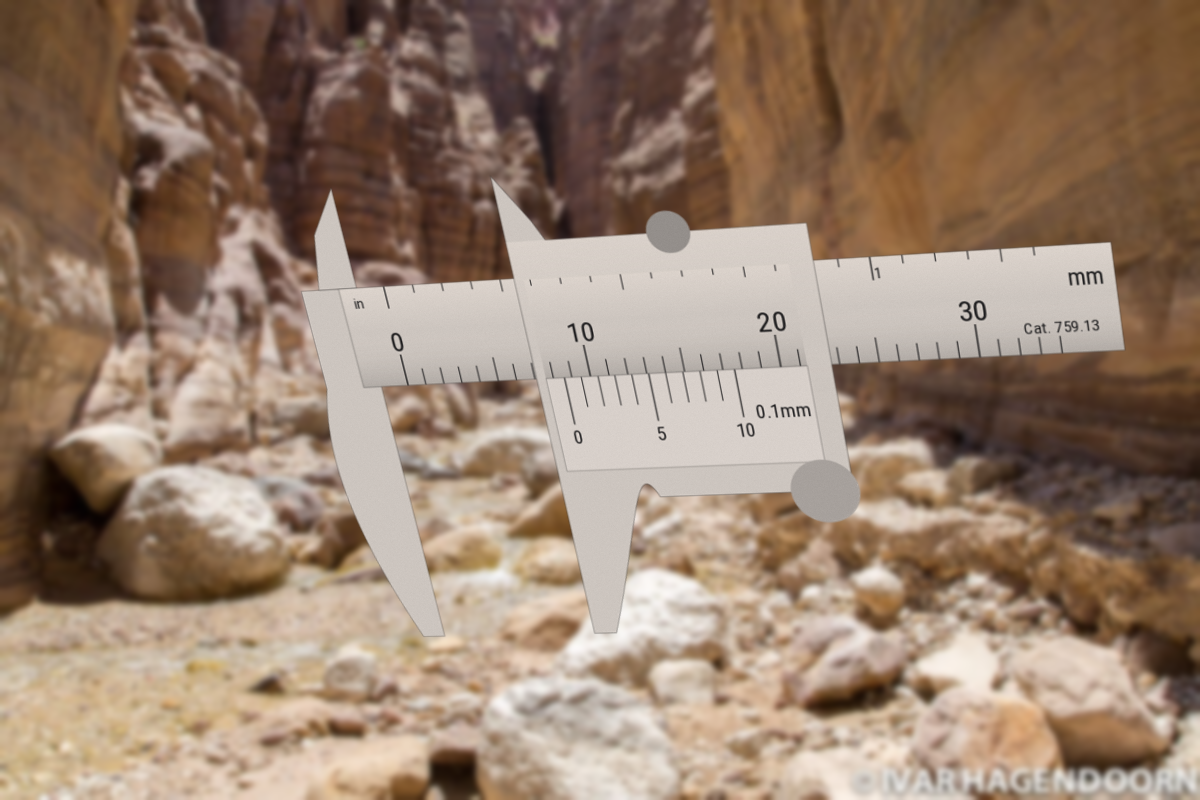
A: 8.6,mm
